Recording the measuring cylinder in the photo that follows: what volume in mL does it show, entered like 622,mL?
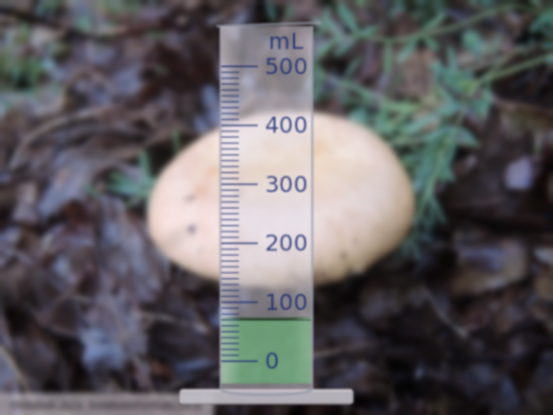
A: 70,mL
